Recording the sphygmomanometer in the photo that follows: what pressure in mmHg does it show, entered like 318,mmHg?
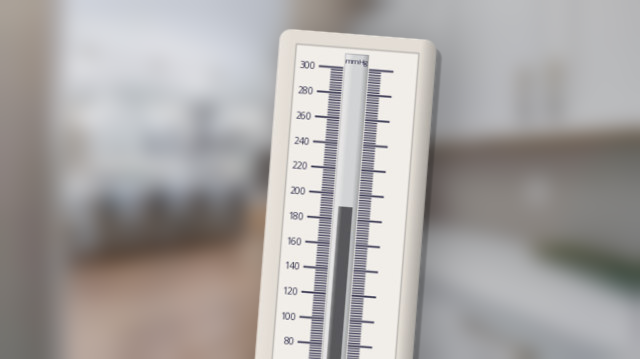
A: 190,mmHg
